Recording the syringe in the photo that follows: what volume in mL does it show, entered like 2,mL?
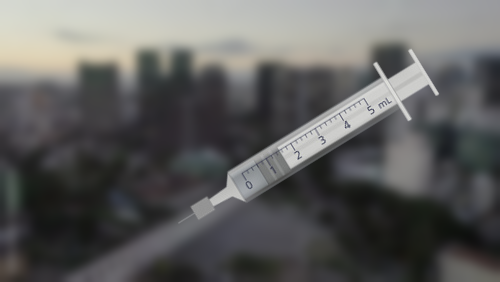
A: 0.6,mL
